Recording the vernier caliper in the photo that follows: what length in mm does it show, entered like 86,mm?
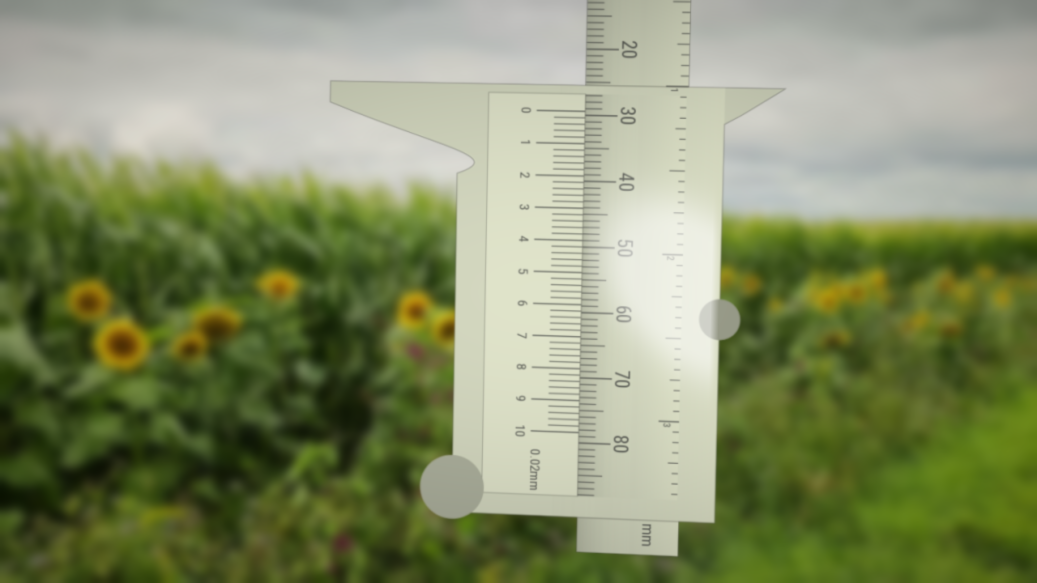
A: 29.4,mm
